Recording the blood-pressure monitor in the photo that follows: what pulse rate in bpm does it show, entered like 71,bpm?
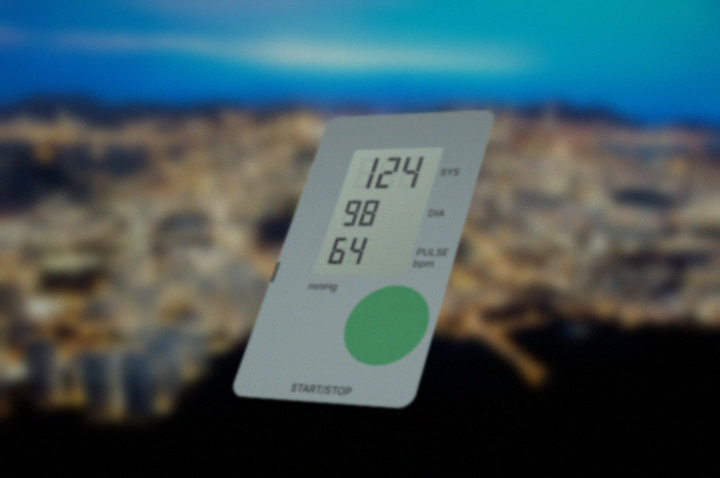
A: 64,bpm
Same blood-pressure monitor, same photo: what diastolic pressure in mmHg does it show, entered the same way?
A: 98,mmHg
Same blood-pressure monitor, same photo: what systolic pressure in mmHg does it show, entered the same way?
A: 124,mmHg
